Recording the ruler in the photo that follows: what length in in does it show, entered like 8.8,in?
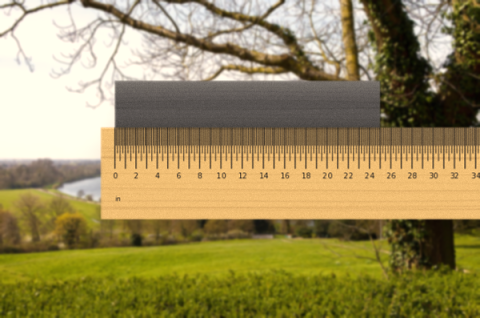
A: 25,in
